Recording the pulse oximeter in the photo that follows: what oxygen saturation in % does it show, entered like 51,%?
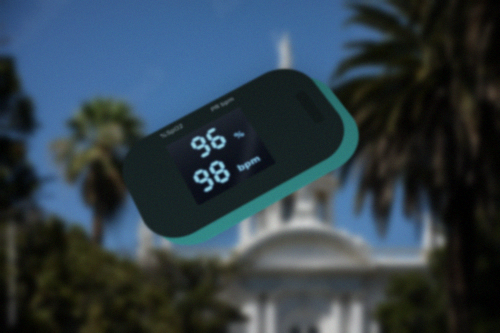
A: 96,%
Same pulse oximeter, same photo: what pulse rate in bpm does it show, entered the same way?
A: 98,bpm
